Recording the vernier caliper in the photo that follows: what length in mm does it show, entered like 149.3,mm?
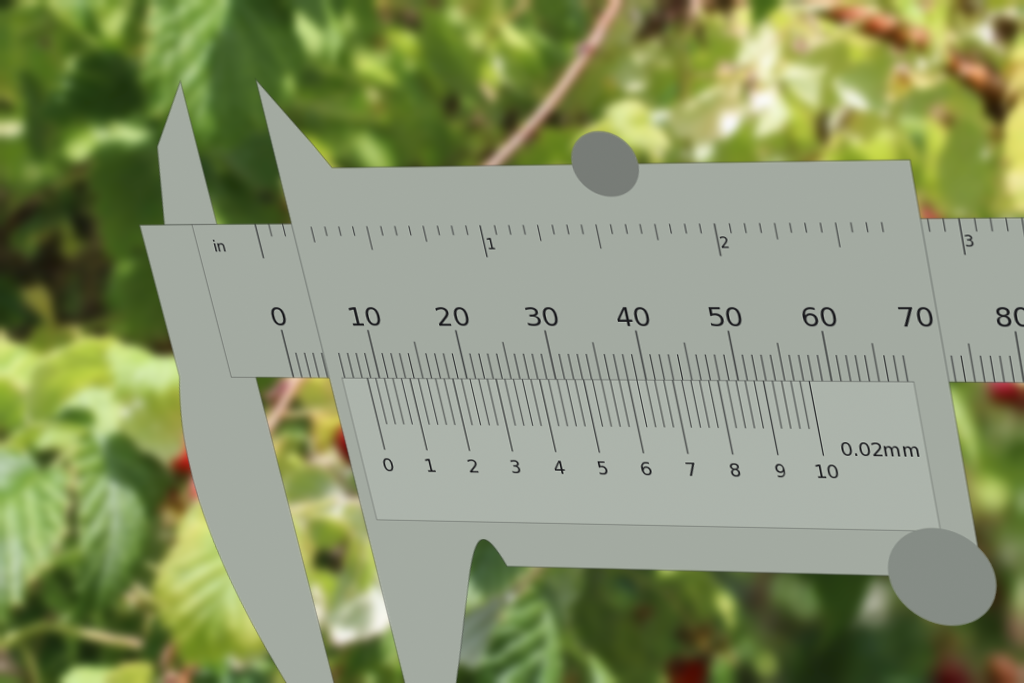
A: 8.6,mm
